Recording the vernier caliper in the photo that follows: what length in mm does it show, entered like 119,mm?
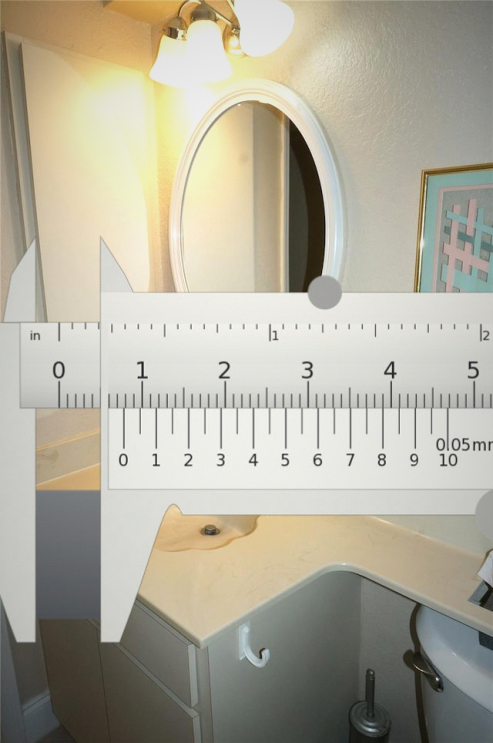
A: 7.8,mm
